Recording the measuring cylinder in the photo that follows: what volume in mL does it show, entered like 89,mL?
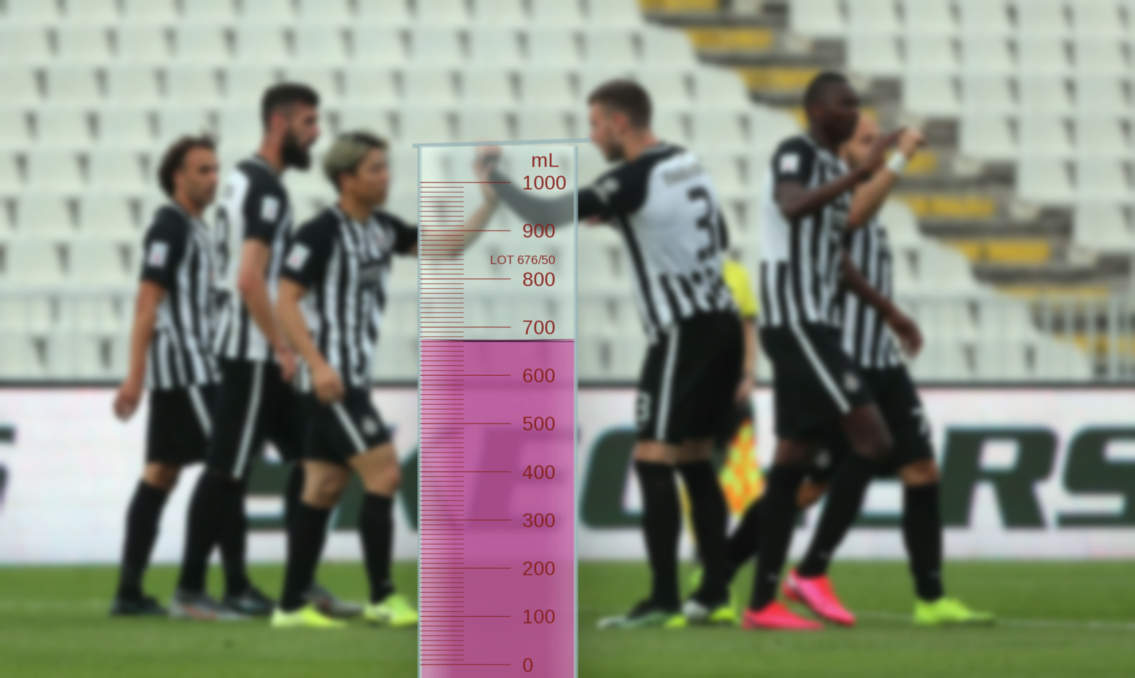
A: 670,mL
